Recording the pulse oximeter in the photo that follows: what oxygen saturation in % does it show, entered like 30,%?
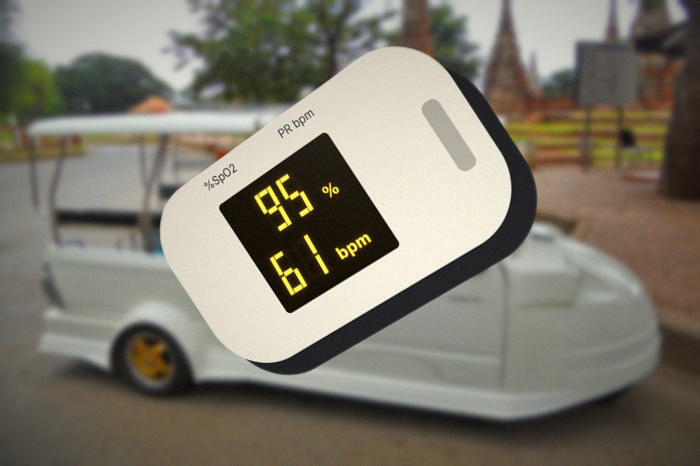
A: 95,%
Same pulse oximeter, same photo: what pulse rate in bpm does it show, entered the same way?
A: 61,bpm
